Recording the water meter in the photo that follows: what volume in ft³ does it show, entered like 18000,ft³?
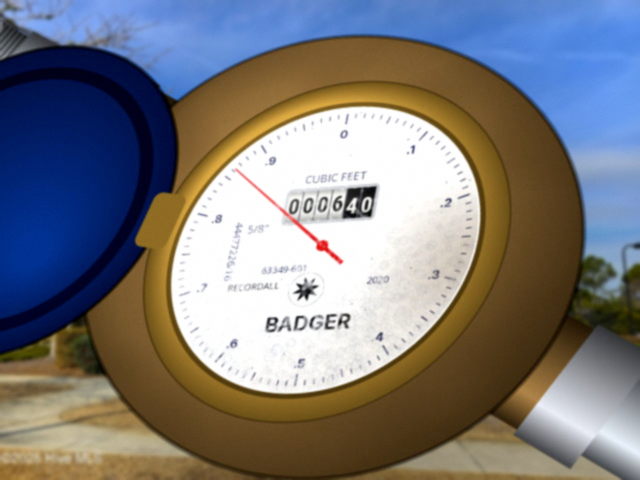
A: 639.86,ft³
